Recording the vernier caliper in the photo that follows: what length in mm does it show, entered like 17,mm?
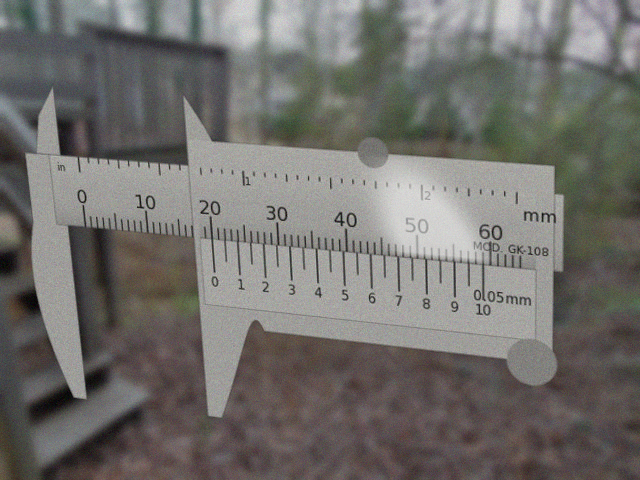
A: 20.0,mm
